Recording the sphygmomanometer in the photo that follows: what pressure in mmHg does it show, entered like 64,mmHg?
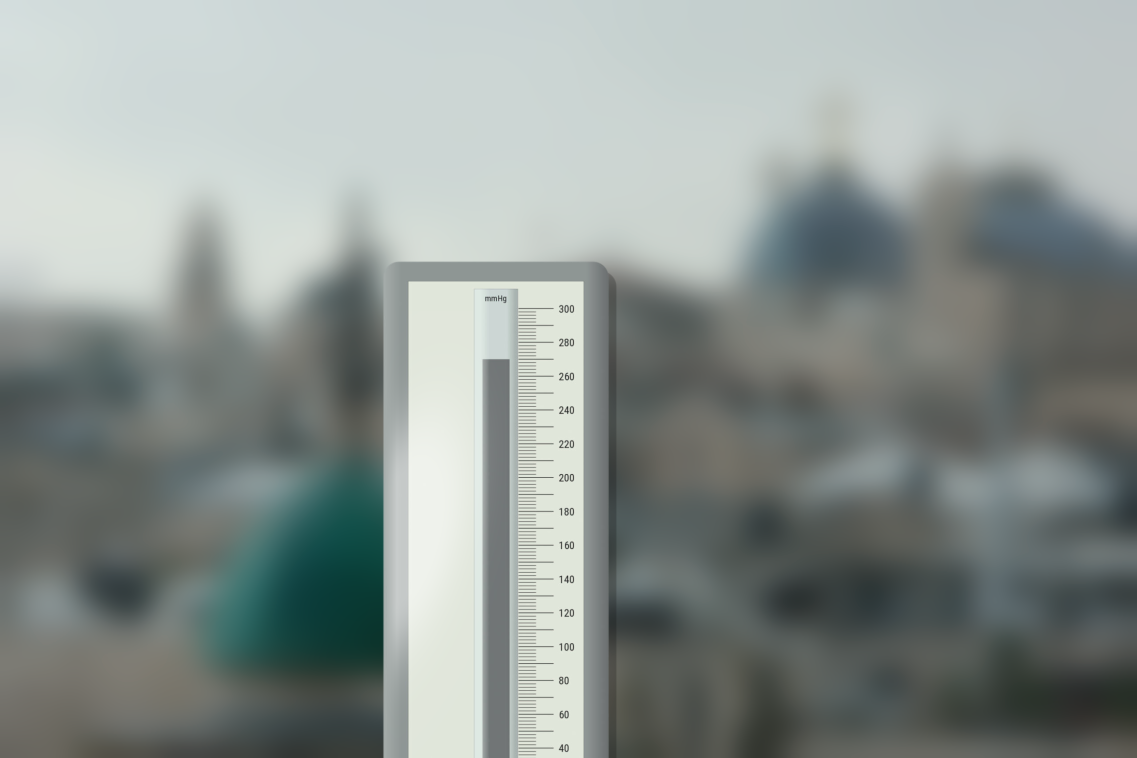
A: 270,mmHg
